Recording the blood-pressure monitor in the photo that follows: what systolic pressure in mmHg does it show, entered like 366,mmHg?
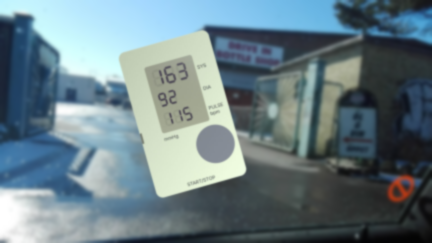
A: 163,mmHg
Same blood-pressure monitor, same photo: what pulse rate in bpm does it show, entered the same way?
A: 115,bpm
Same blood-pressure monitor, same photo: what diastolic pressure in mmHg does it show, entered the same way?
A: 92,mmHg
